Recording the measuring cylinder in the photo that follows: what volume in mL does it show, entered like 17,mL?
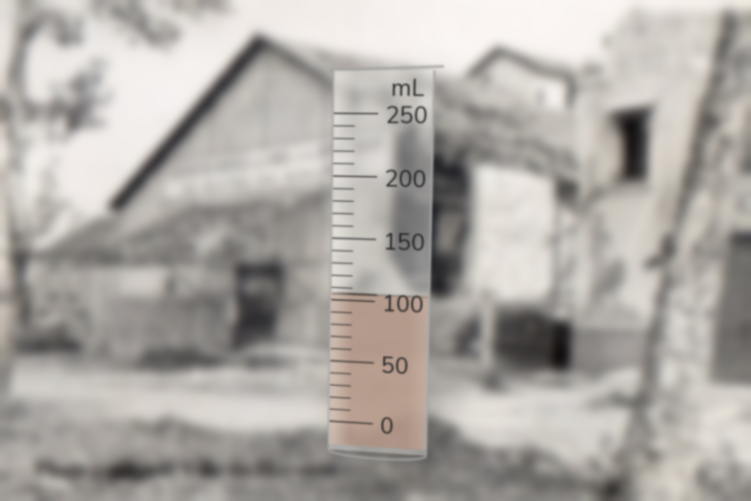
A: 105,mL
